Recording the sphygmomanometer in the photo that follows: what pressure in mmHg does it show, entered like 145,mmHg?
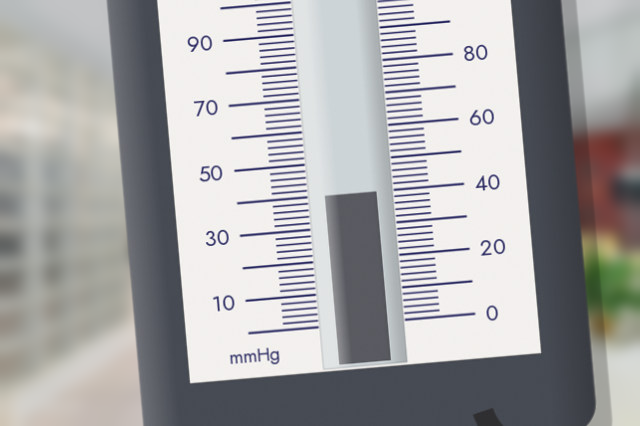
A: 40,mmHg
